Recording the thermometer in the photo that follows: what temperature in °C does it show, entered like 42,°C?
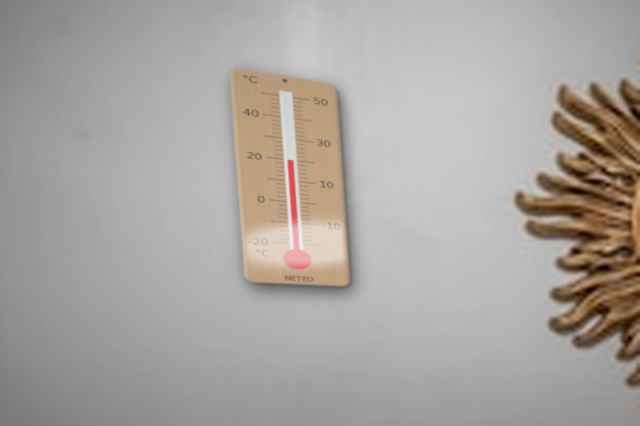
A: 20,°C
